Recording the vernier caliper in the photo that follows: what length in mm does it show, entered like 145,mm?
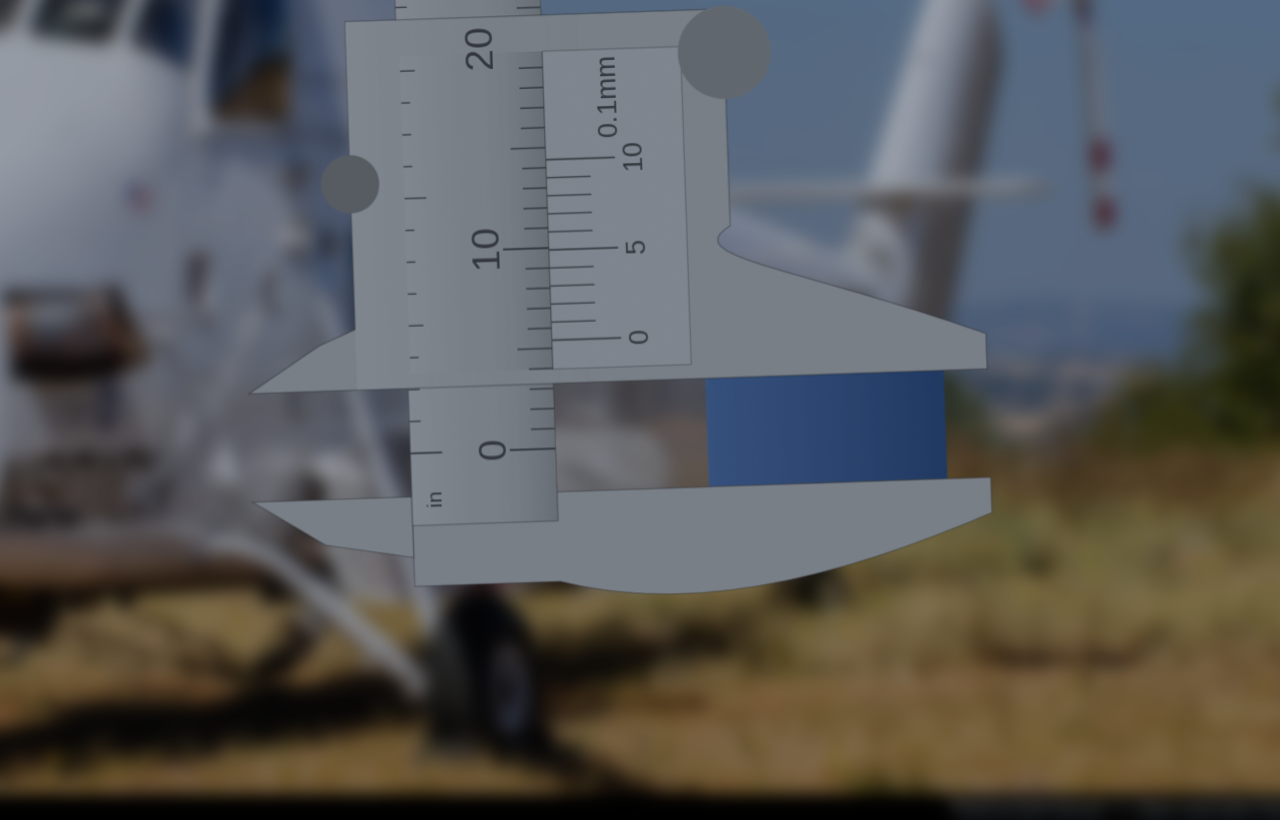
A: 5.4,mm
